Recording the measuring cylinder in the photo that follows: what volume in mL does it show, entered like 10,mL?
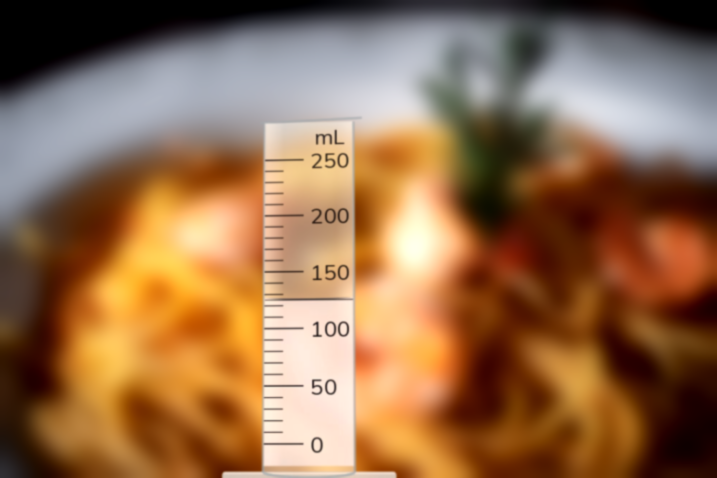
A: 125,mL
